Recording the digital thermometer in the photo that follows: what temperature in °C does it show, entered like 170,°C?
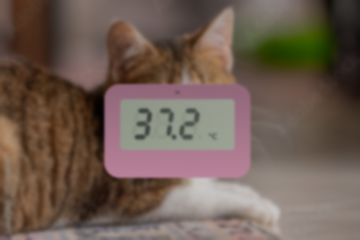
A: 37.2,°C
